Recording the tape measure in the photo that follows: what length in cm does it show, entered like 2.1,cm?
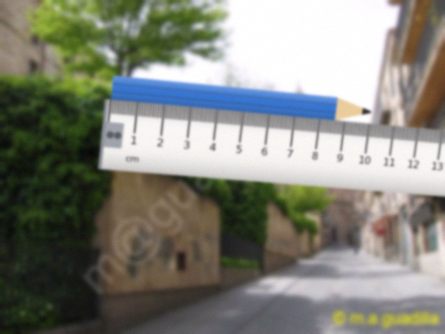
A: 10,cm
